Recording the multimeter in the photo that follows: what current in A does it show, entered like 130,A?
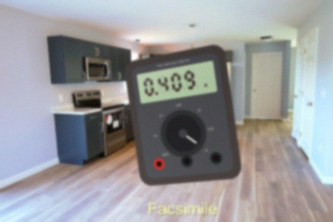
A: 0.409,A
